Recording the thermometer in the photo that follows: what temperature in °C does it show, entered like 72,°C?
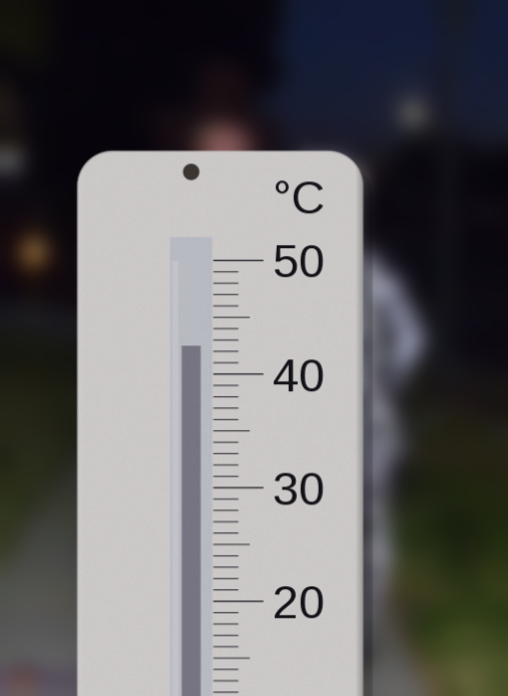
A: 42.5,°C
